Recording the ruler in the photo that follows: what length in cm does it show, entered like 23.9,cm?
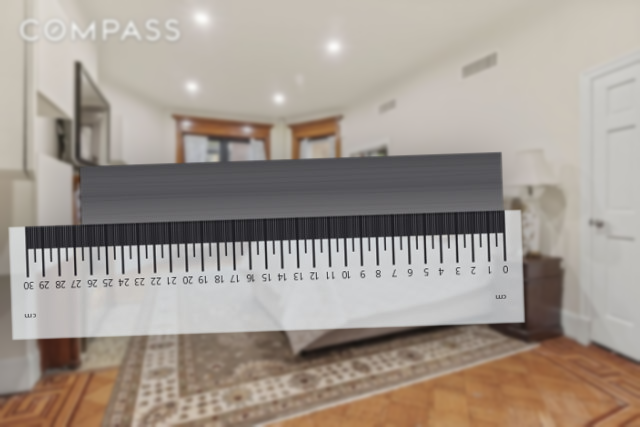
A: 26.5,cm
